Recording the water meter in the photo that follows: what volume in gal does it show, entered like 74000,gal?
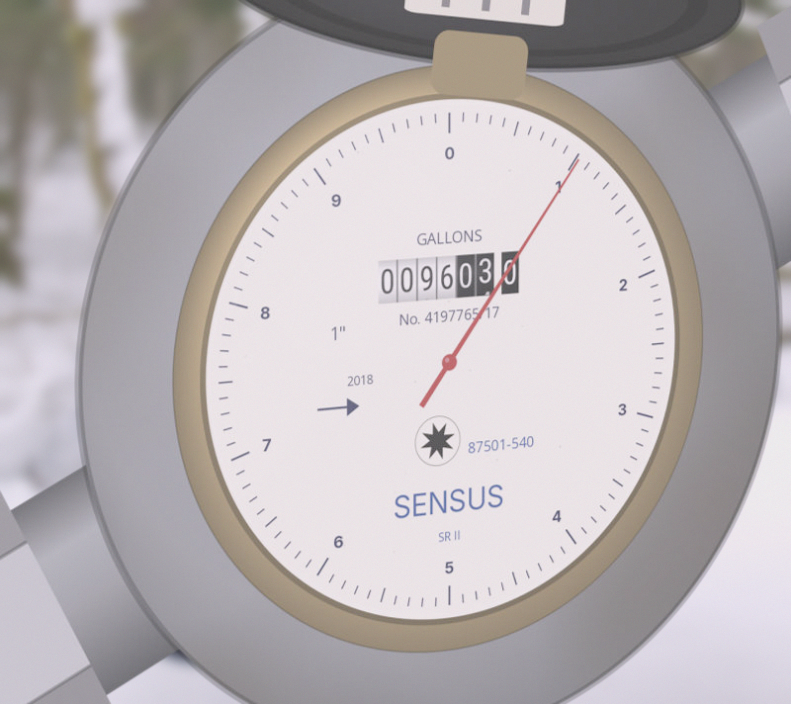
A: 96031.0,gal
